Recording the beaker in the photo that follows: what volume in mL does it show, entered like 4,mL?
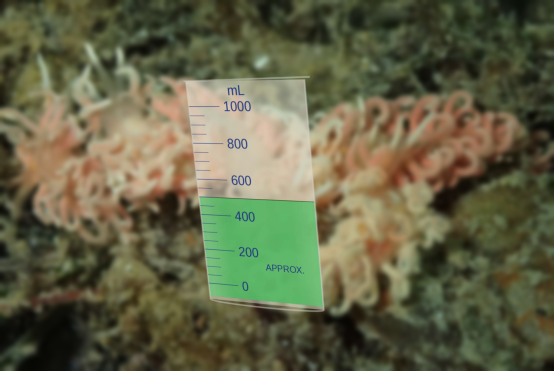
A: 500,mL
